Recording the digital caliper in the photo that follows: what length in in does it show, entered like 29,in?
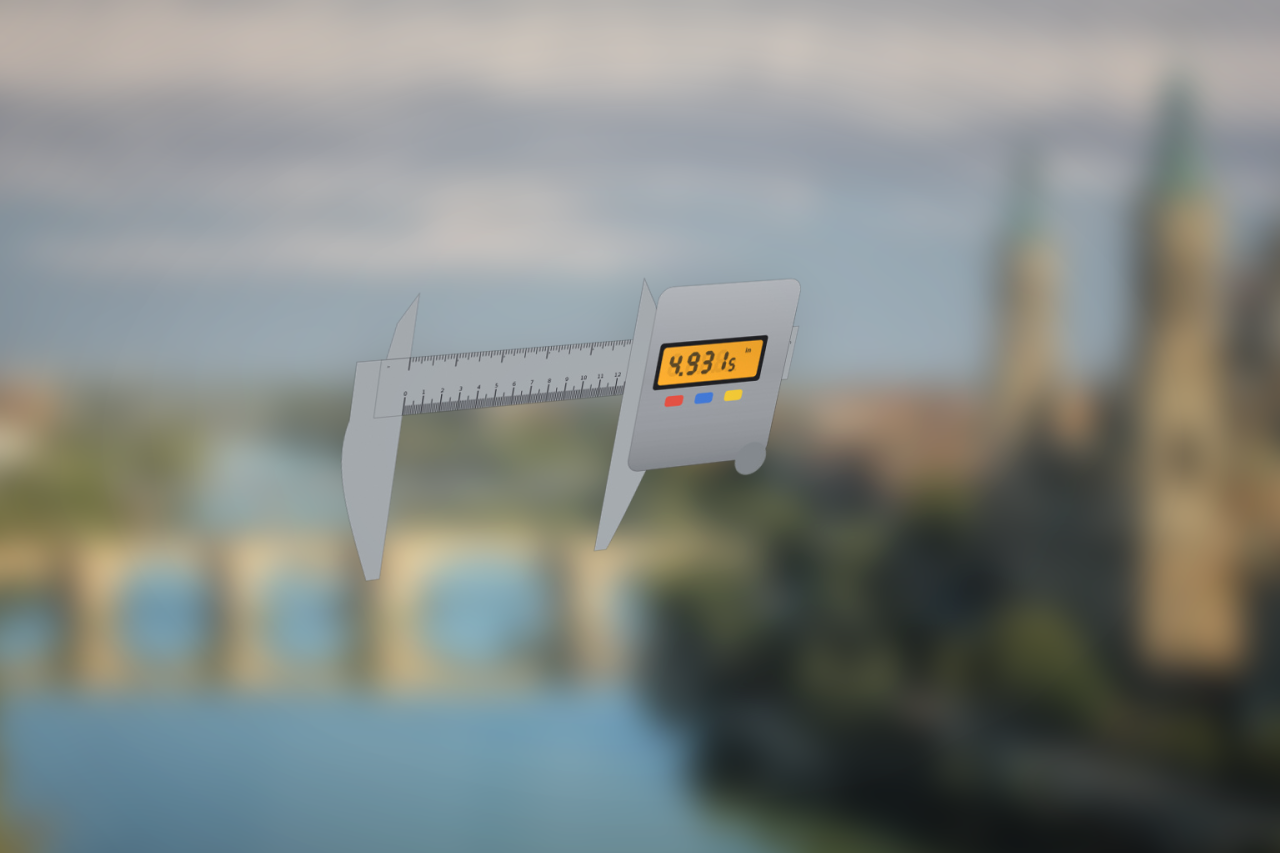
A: 4.9315,in
